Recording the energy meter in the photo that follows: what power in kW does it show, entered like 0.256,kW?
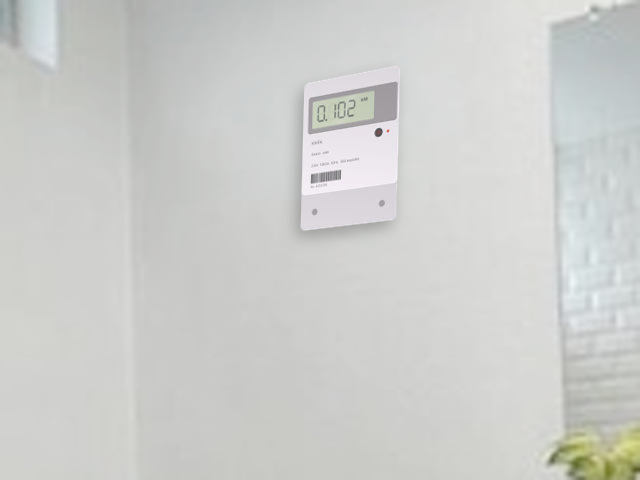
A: 0.102,kW
